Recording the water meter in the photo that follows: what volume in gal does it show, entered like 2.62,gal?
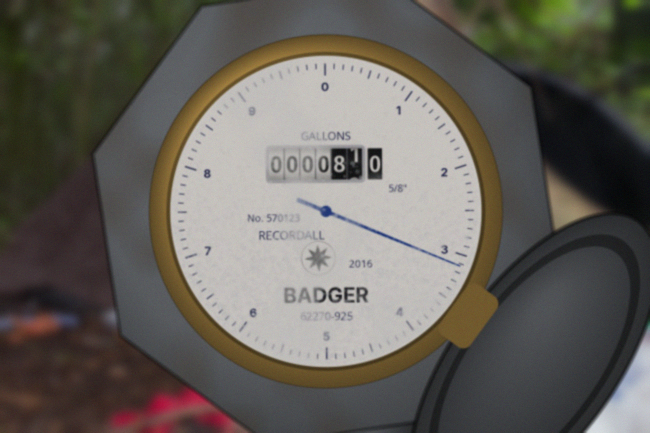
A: 813.1,gal
